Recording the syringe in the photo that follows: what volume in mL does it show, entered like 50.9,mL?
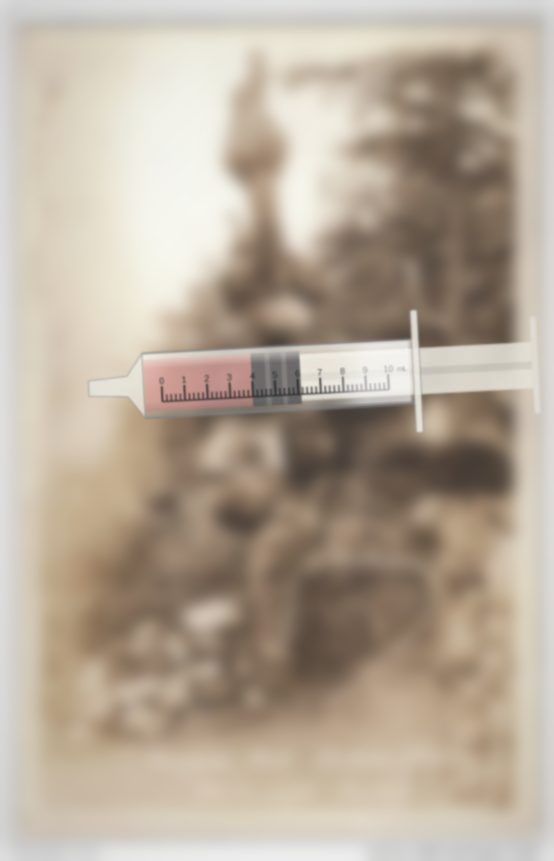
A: 4,mL
